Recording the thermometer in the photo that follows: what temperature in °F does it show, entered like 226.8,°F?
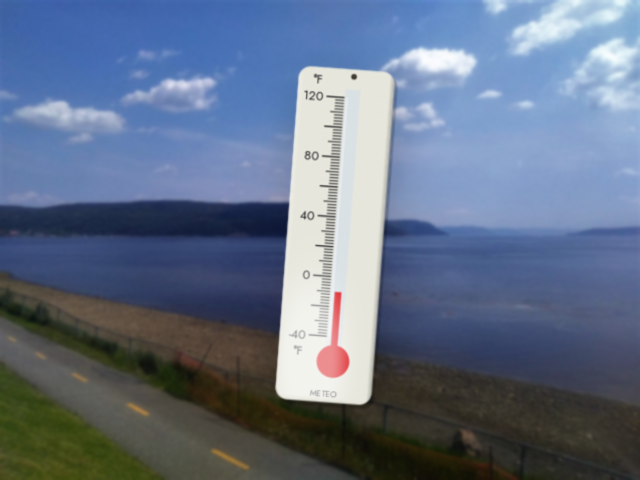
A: -10,°F
